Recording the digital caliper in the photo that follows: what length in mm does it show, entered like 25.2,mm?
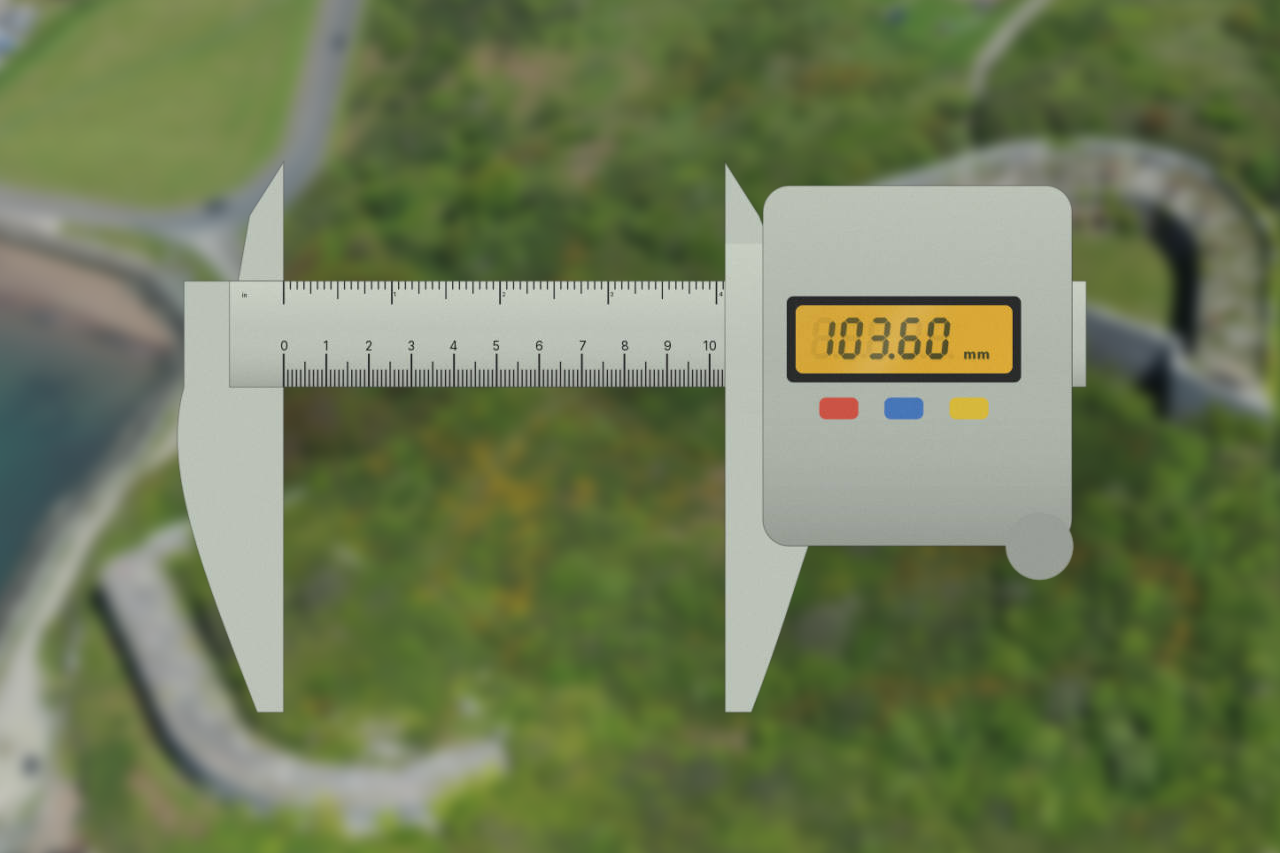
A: 103.60,mm
